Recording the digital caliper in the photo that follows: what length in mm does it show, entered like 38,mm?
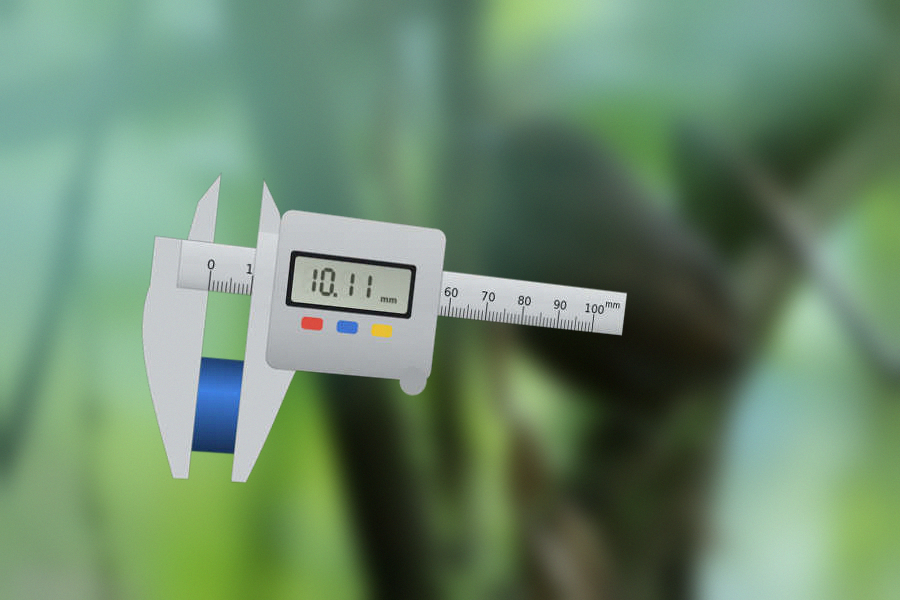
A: 10.11,mm
